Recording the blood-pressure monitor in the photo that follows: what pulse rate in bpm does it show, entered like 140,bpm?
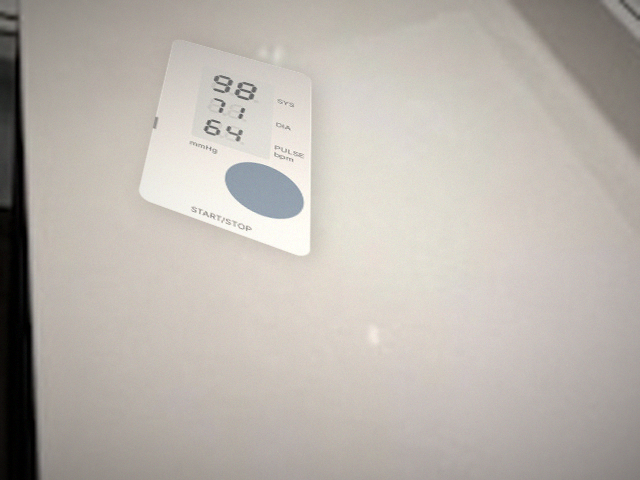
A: 64,bpm
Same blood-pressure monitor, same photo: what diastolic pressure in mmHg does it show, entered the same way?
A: 71,mmHg
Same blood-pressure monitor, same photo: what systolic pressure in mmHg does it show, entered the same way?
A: 98,mmHg
